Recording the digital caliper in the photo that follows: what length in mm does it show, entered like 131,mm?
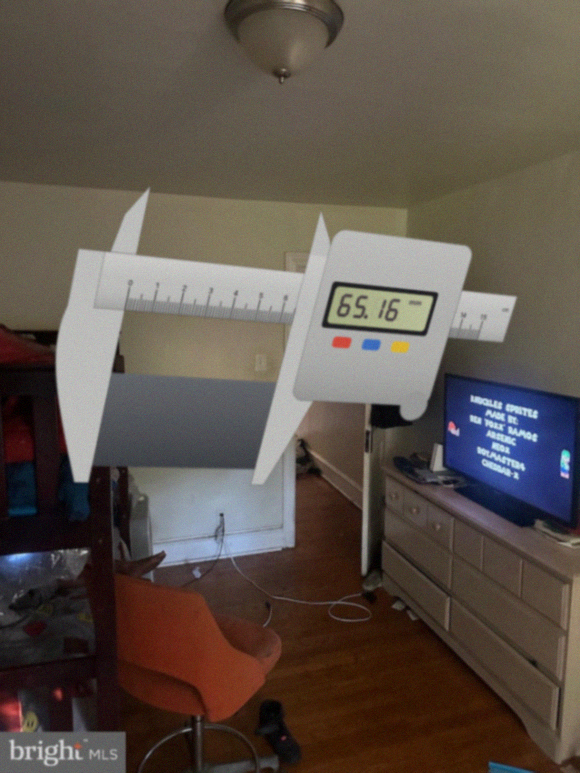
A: 65.16,mm
